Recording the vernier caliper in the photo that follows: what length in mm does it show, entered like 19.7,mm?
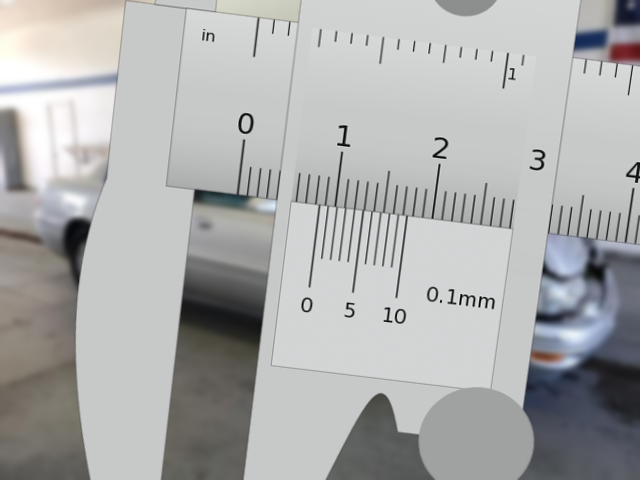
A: 8.4,mm
